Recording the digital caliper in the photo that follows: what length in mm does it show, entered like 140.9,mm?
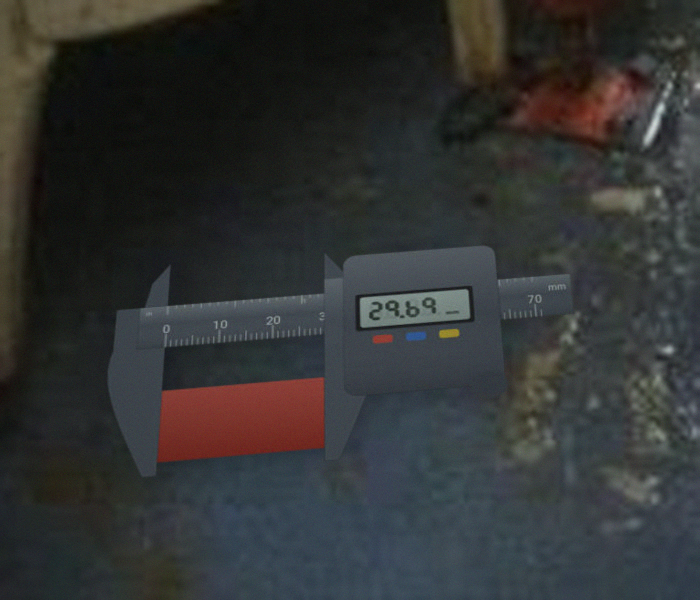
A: 29.69,mm
